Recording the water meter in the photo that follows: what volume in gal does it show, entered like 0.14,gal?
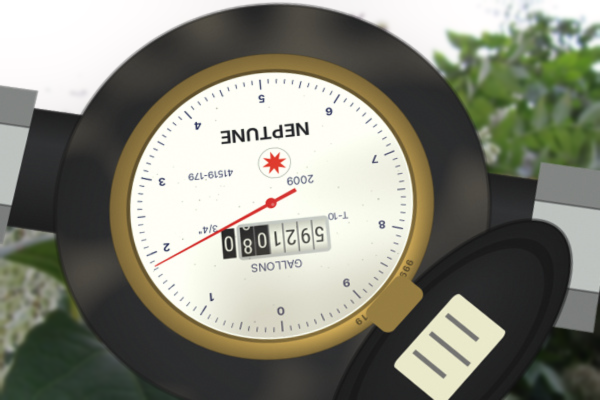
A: 5921081.8,gal
